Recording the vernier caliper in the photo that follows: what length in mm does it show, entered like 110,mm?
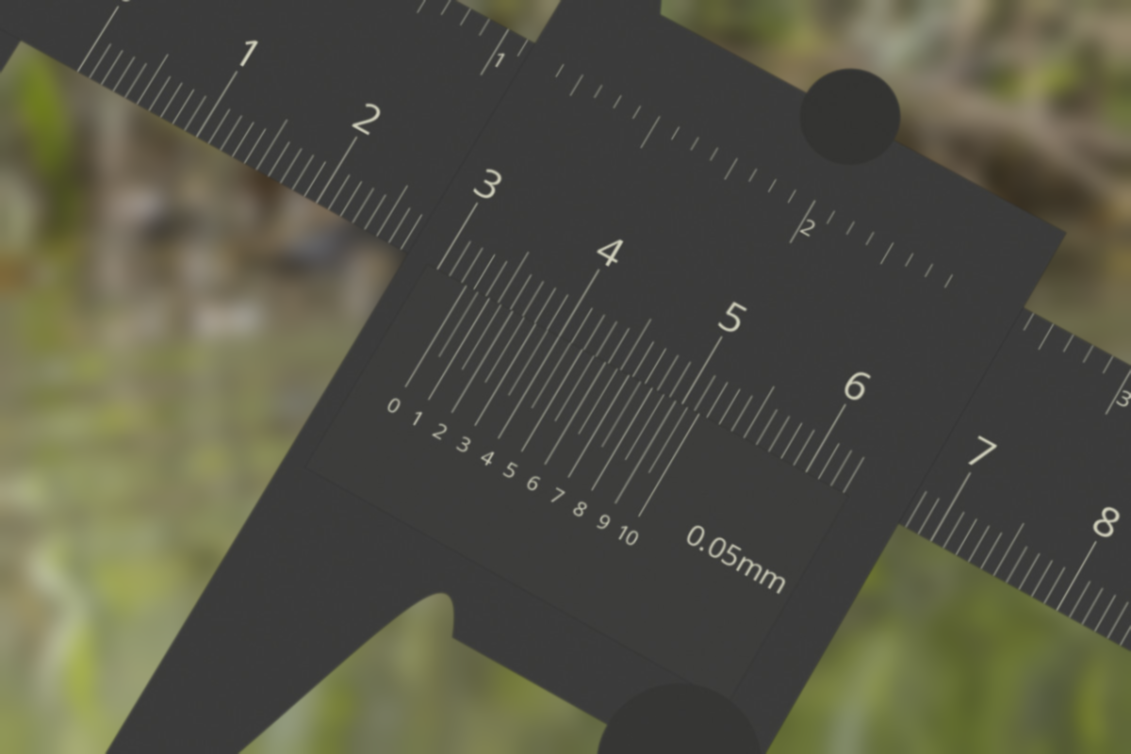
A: 32.4,mm
